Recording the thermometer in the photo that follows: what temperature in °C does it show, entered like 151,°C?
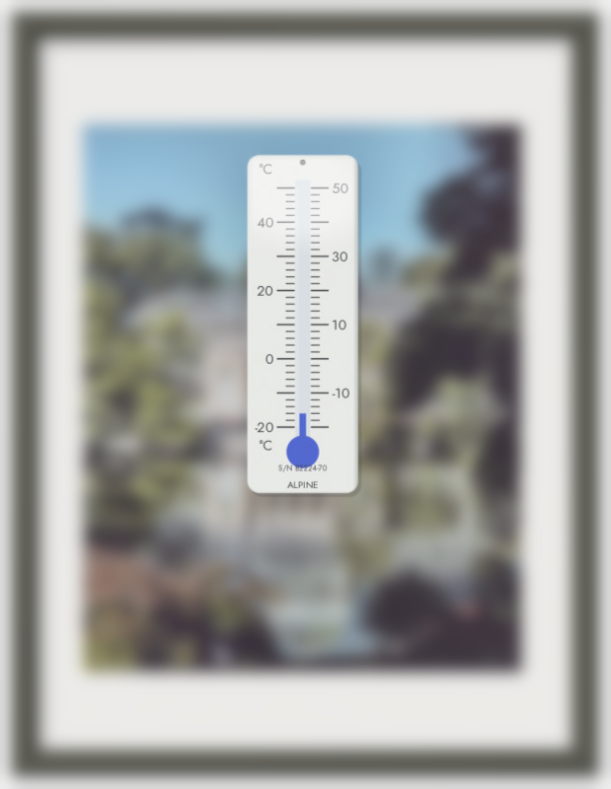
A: -16,°C
